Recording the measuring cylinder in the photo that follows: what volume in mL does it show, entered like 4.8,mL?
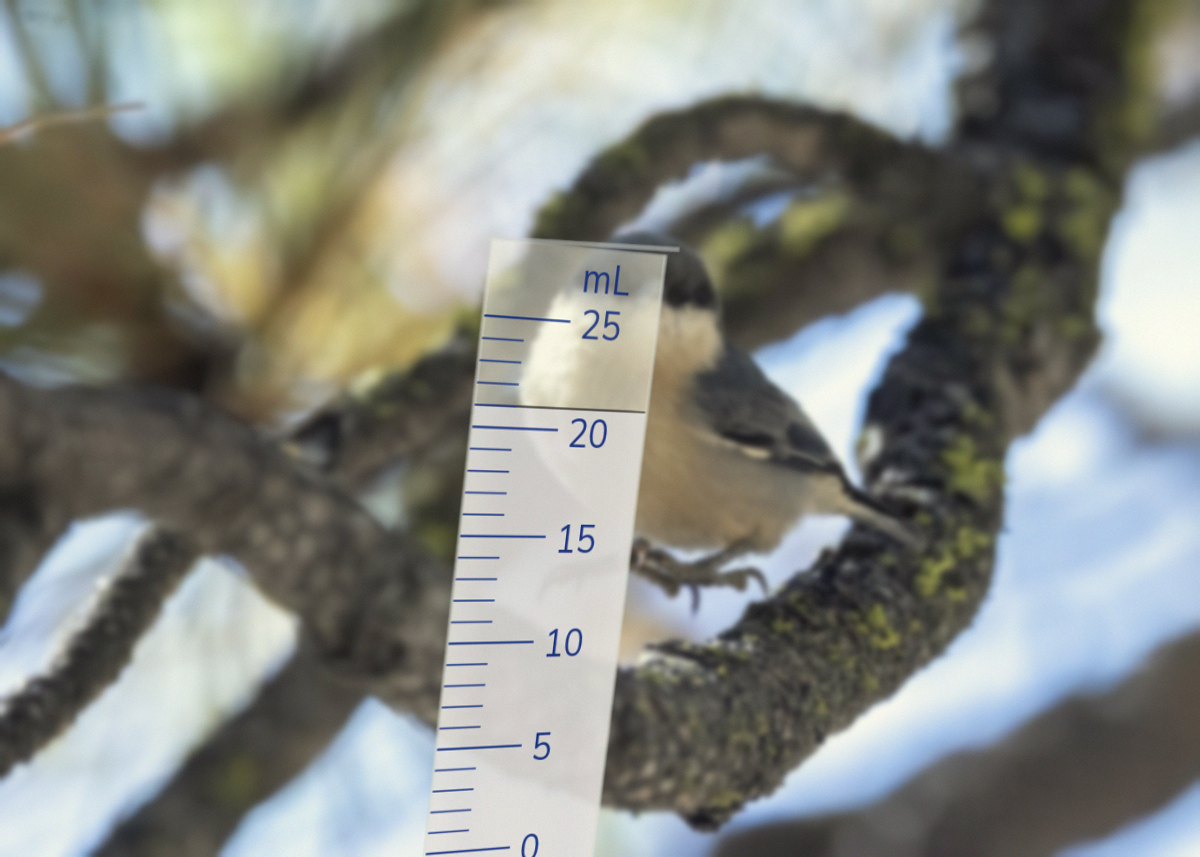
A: 21,mL
